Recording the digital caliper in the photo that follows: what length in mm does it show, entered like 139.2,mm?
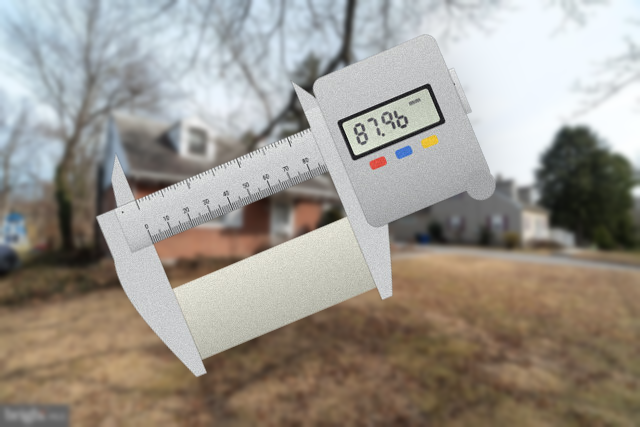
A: 87.96,mm
